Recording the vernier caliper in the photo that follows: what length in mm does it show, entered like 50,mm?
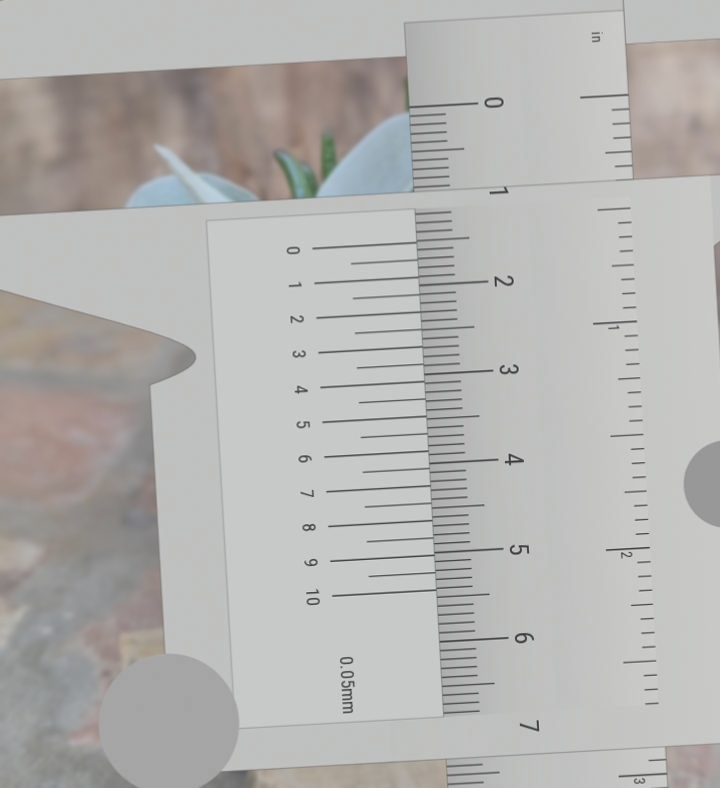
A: 15.2,mm
